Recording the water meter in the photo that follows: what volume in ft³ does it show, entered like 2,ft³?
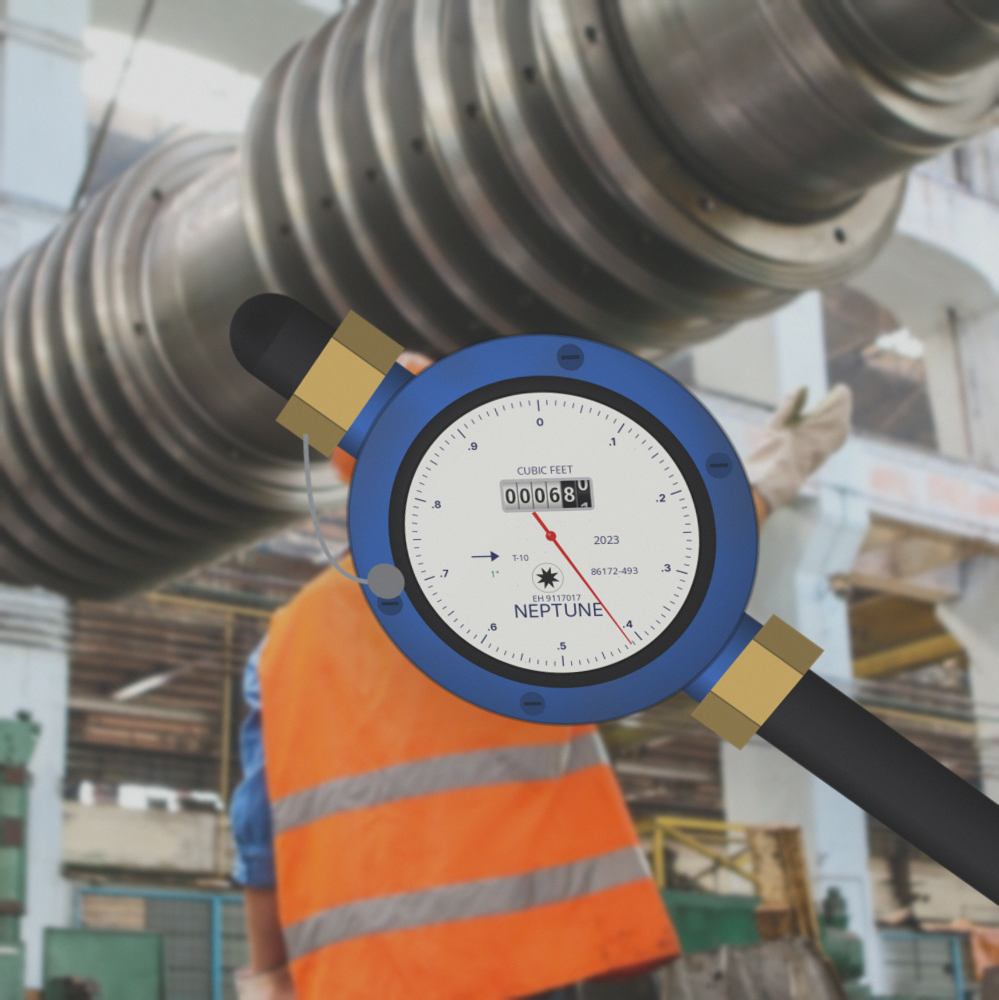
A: 680.41,ft³
